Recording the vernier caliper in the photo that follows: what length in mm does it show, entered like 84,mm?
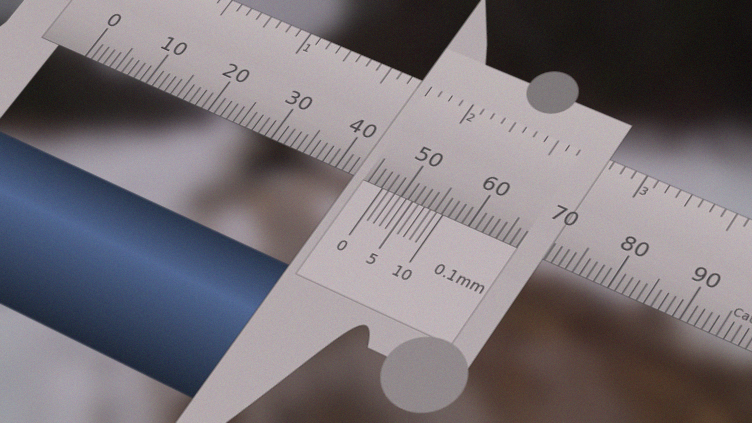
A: 47.2,mm
